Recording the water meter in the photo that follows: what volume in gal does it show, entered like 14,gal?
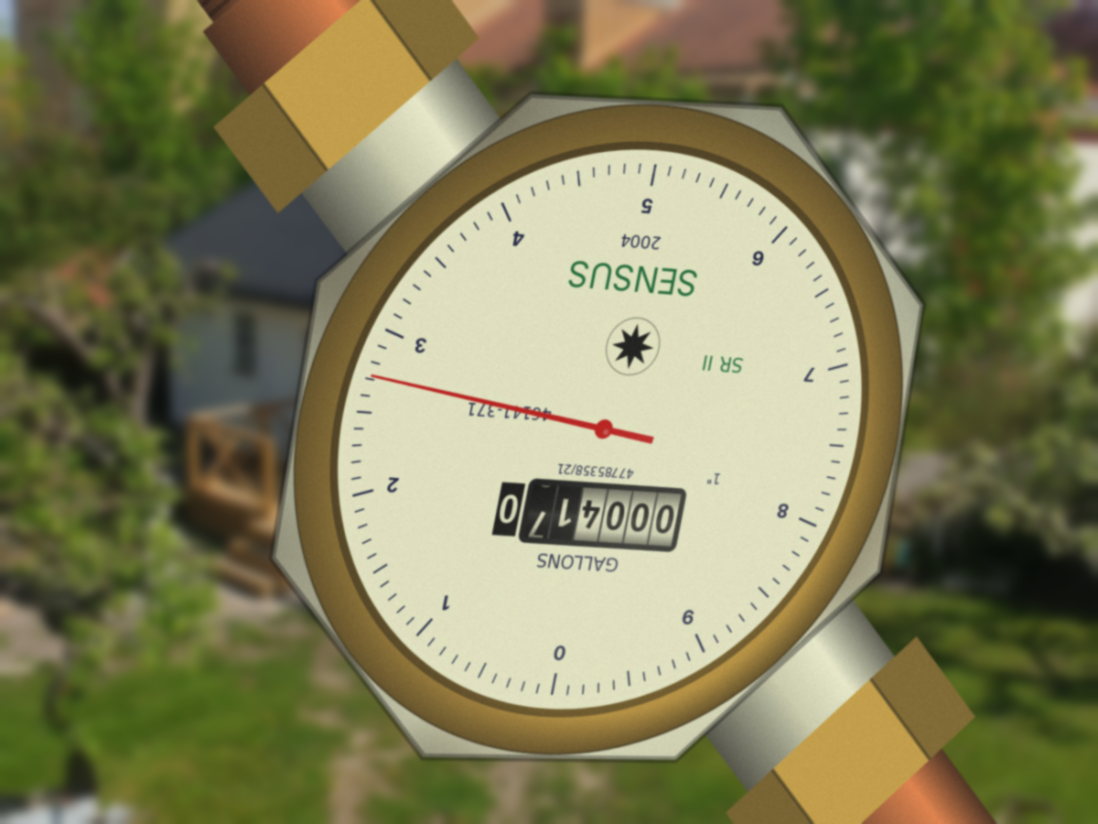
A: 4172.7,gal
